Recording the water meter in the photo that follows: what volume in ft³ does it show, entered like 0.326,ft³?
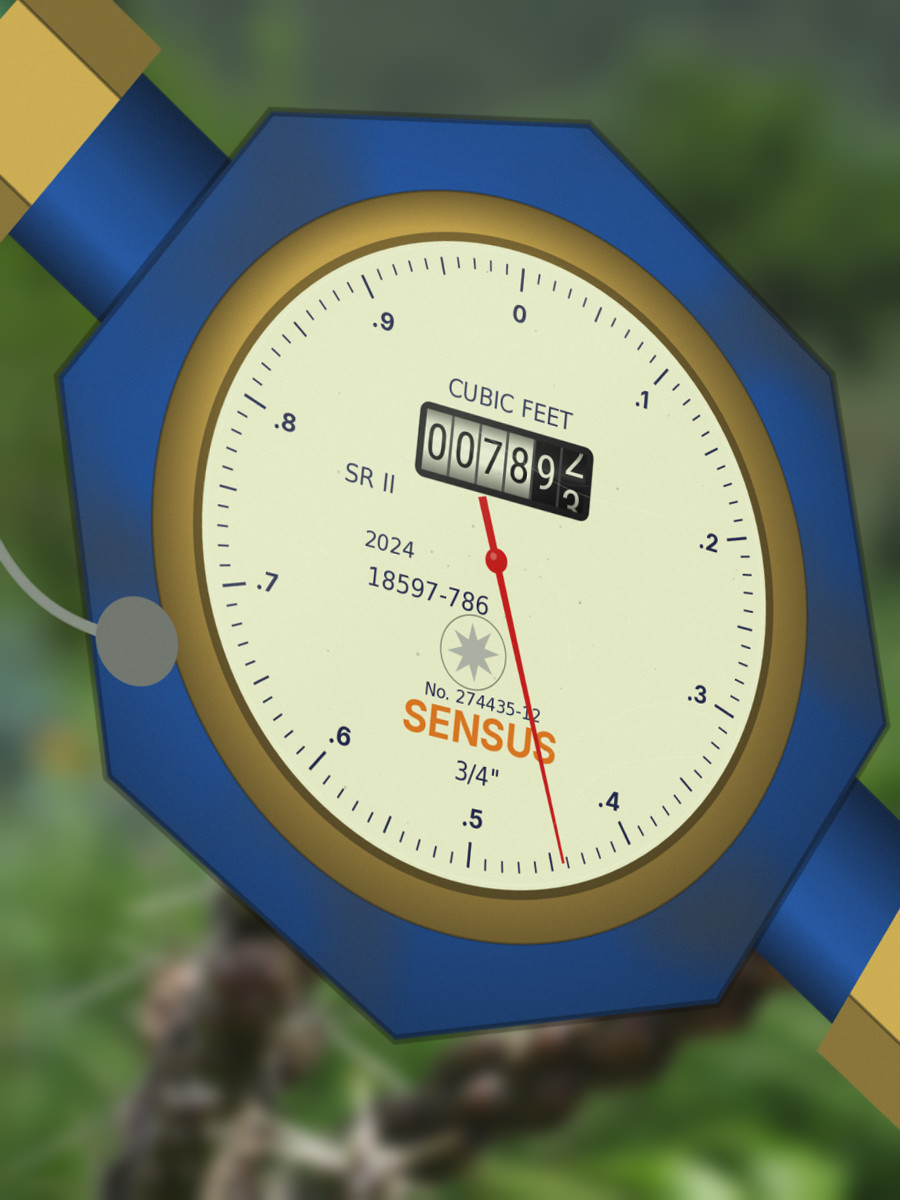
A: 7892.44,ft³
